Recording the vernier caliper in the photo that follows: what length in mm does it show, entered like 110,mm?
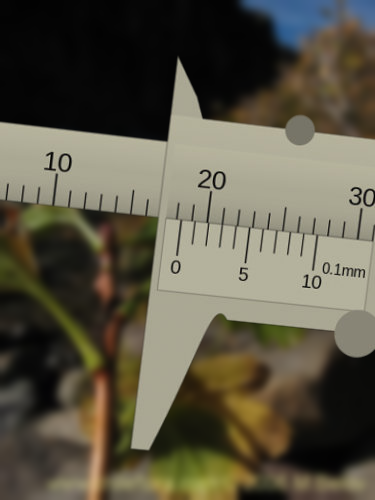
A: 18.3,mm
